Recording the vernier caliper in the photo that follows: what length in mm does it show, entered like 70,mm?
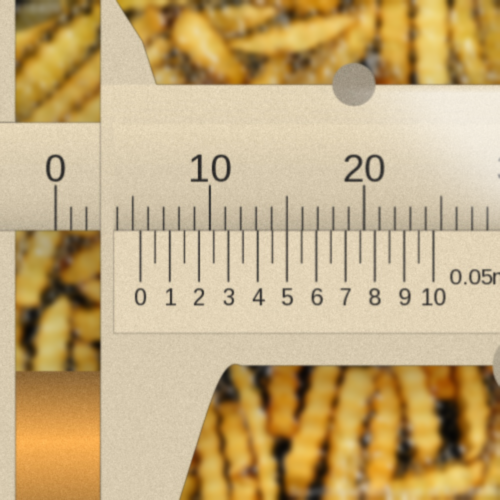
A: 5.5,mm
